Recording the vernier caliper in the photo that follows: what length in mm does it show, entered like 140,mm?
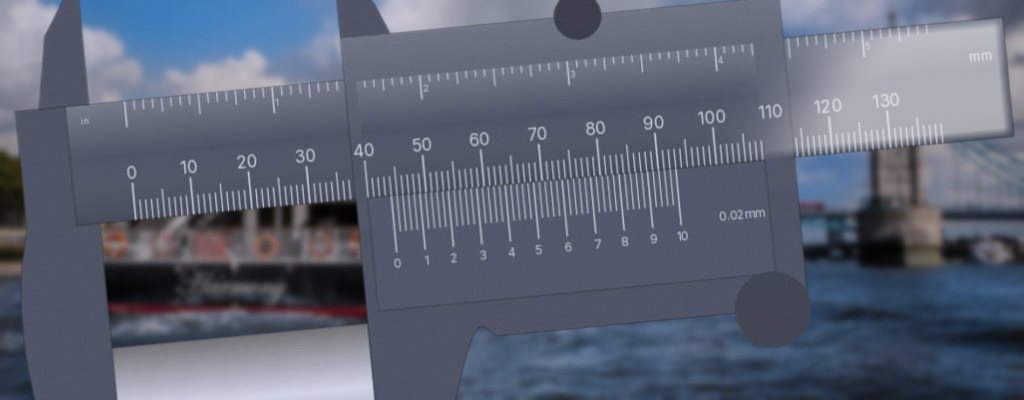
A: 44.0,mm
